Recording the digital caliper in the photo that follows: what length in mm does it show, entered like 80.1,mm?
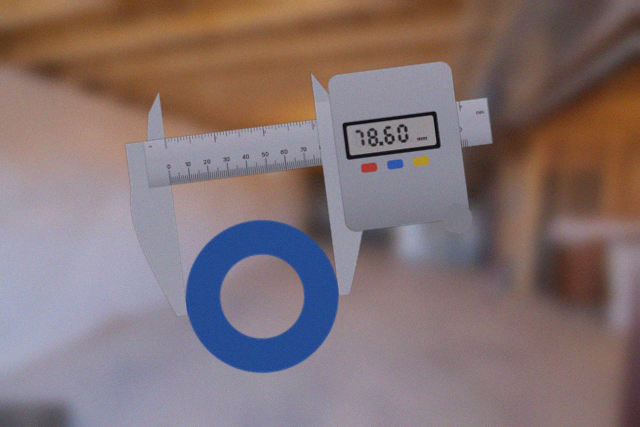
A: 78.60,mm
